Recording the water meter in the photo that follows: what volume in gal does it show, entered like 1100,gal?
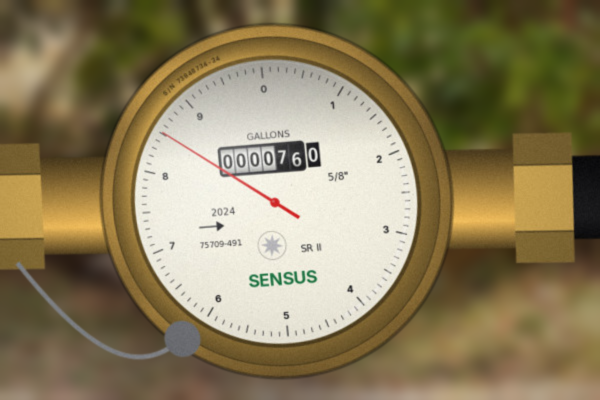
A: 758.5,gal
